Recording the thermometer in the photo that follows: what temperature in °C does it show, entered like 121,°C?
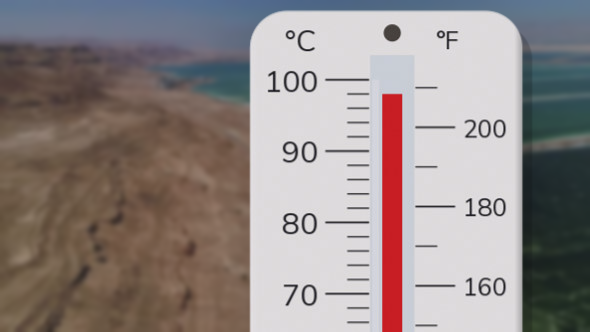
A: 98,°C
